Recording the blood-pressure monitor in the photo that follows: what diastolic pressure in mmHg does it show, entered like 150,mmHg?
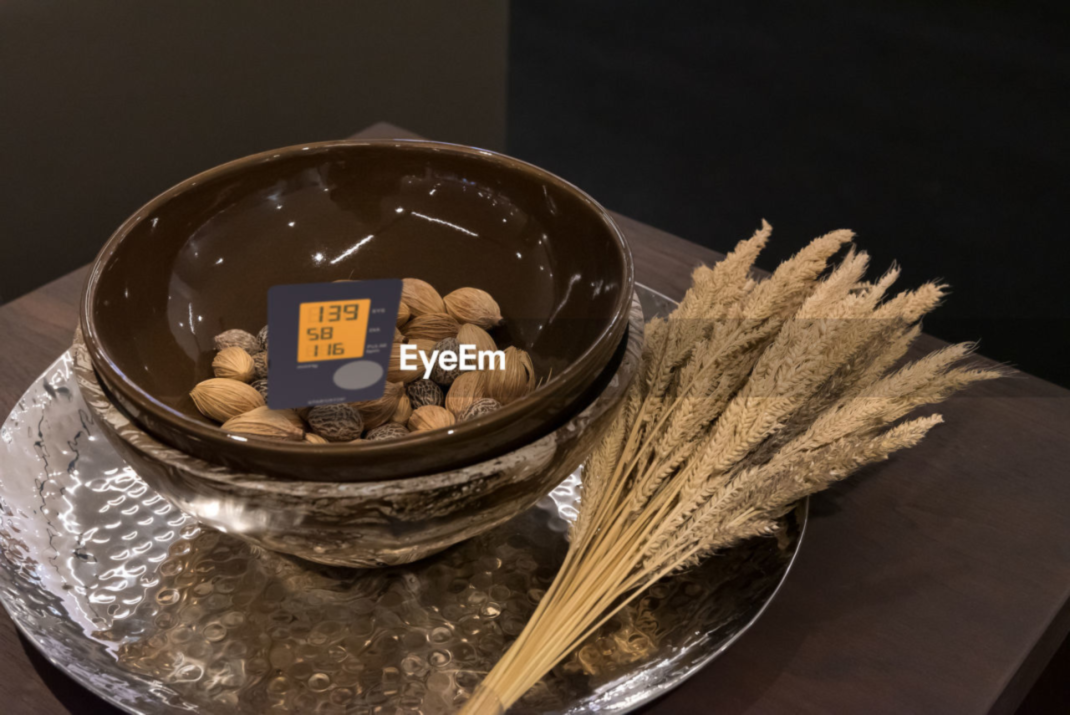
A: 58,mmHg
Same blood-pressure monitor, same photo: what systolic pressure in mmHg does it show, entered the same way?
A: 139,mmHg
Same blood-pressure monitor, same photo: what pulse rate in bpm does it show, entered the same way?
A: 116,bpm
